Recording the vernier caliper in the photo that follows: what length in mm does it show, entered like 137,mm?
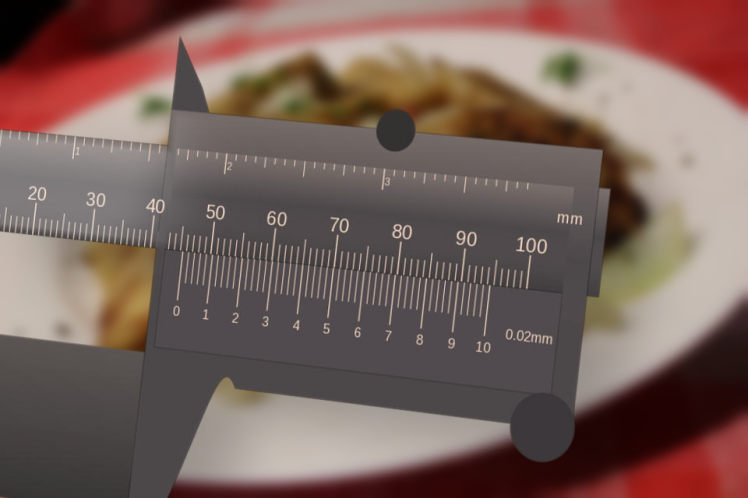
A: 45.4,mm
